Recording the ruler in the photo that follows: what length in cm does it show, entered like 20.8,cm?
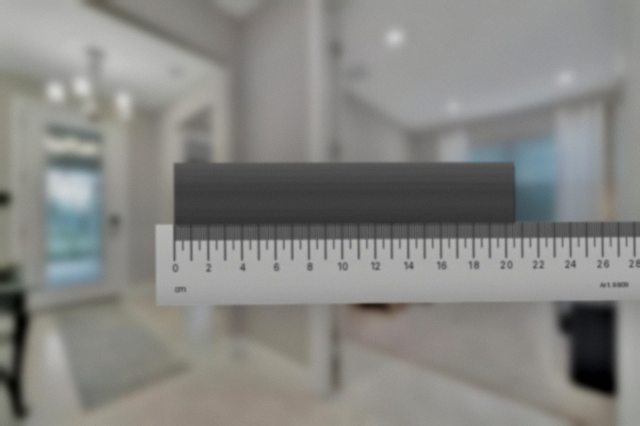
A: 20.5,cm
